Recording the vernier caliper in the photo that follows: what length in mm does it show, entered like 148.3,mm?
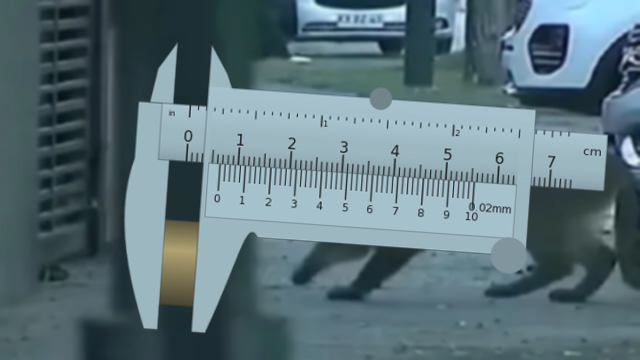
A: 6.5,mm
